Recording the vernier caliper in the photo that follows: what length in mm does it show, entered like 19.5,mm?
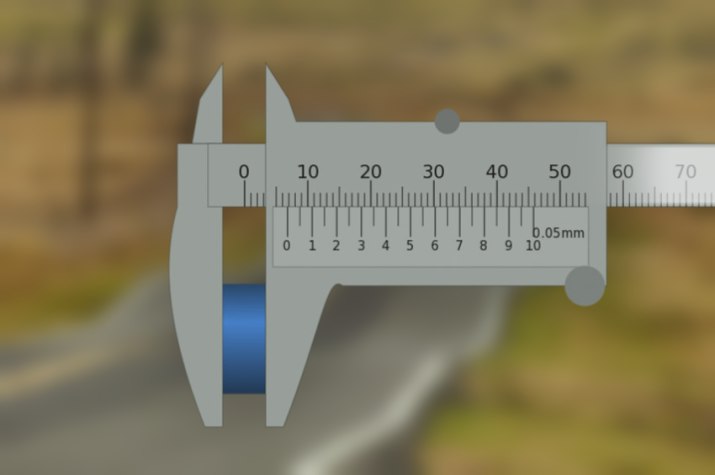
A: 6.8,mm
